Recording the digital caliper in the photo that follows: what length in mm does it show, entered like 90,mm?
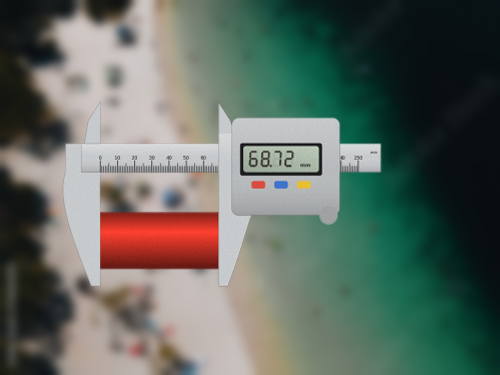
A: 68.72,mm
